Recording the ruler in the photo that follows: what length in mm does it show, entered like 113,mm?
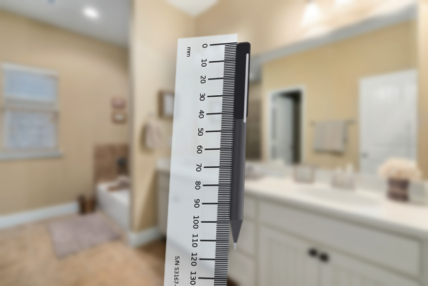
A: 115,mm
